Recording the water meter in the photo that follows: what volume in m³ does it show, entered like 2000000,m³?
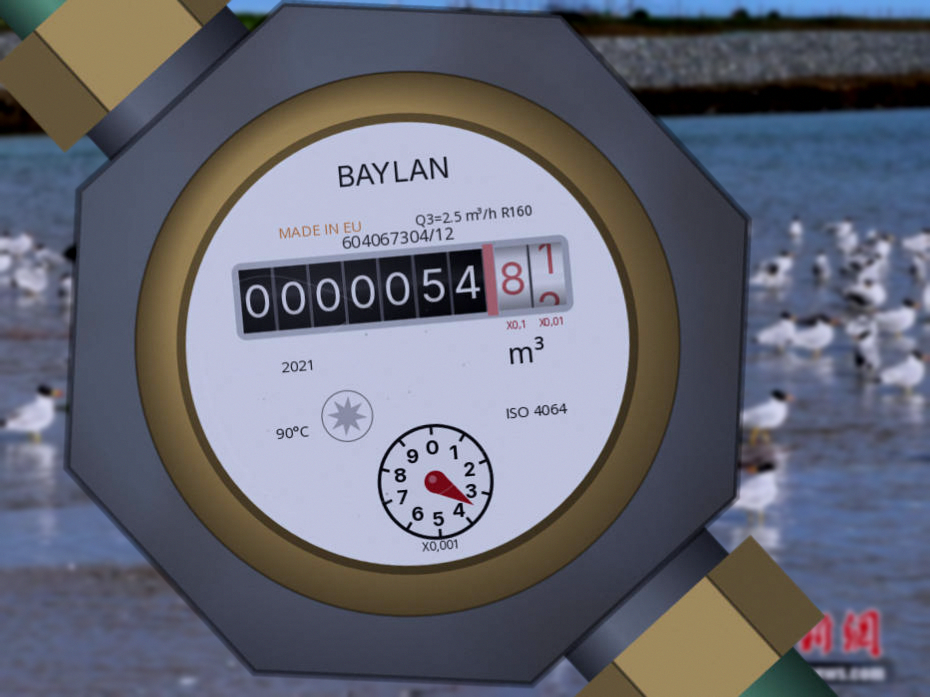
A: 54.813,m³
